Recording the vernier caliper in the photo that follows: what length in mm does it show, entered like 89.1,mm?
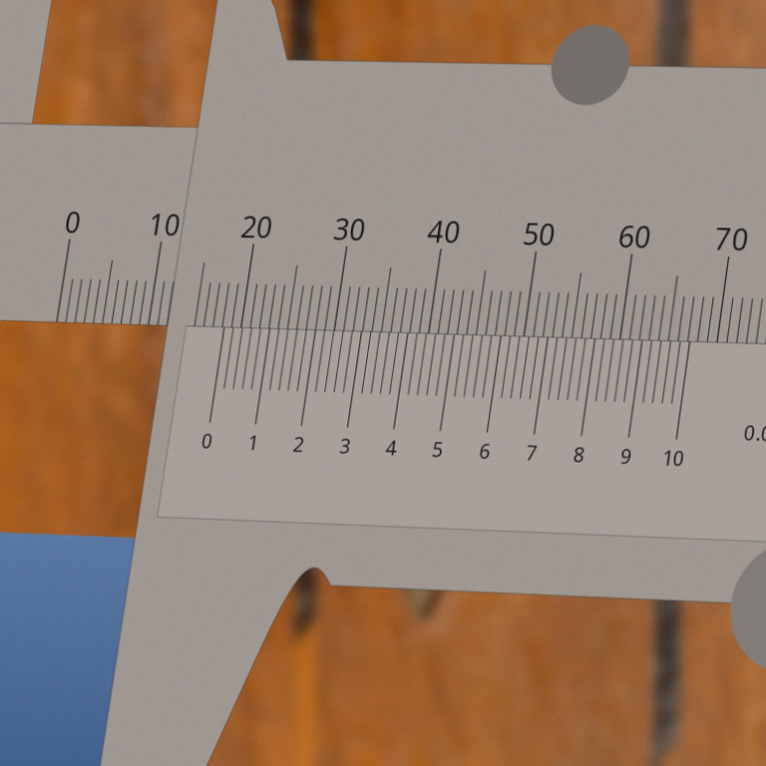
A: 18.2,mm
